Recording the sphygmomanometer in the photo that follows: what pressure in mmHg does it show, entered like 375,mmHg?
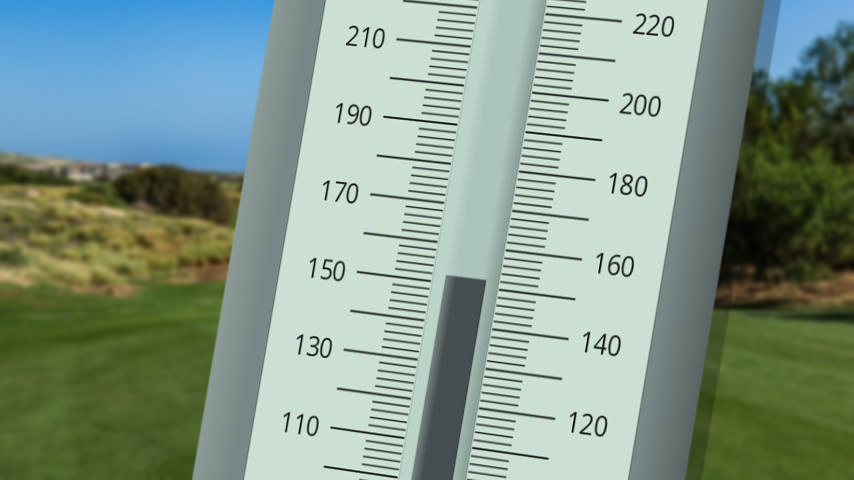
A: 152,mmHg
